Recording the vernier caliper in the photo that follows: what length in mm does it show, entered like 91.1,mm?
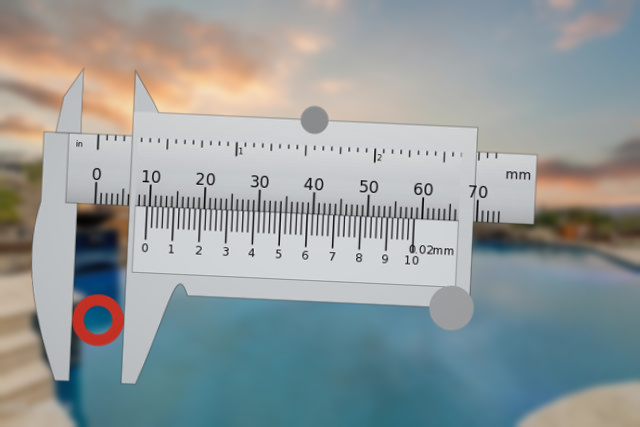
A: 9.5,mm
